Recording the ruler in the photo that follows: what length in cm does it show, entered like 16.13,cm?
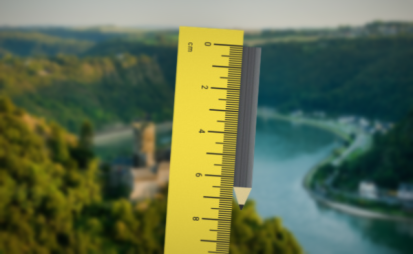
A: 7.5,cm
